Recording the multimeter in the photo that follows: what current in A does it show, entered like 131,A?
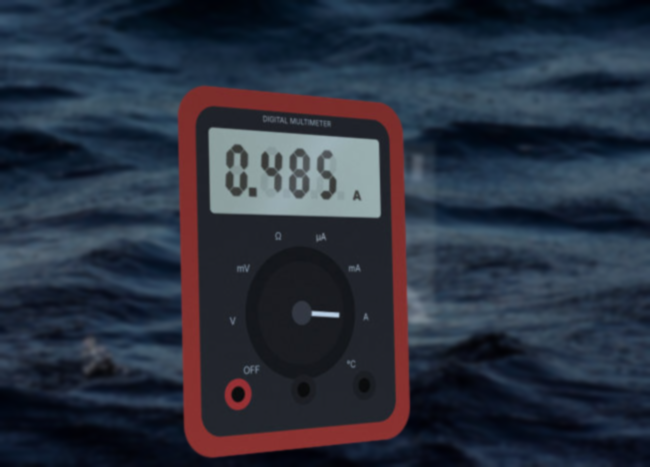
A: 0.485,A
